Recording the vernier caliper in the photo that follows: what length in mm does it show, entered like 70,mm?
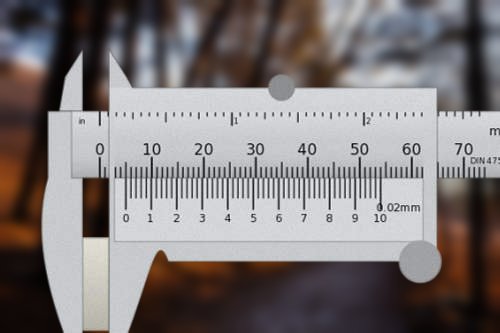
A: 5.0,mm
